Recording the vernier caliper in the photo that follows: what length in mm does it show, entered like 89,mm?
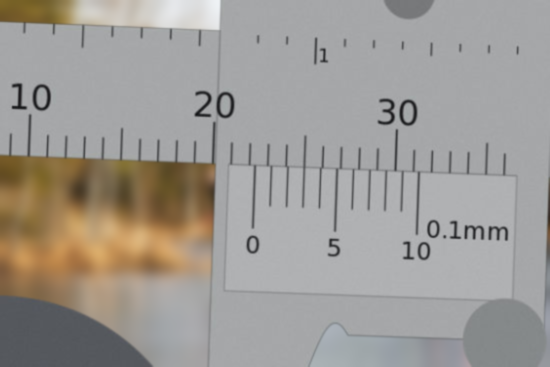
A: 22.3,mm
